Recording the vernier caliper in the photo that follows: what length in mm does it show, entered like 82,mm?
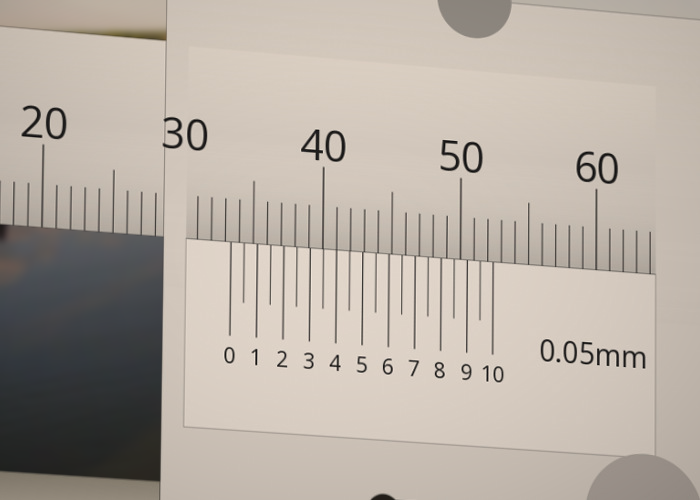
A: 33.4,mm
